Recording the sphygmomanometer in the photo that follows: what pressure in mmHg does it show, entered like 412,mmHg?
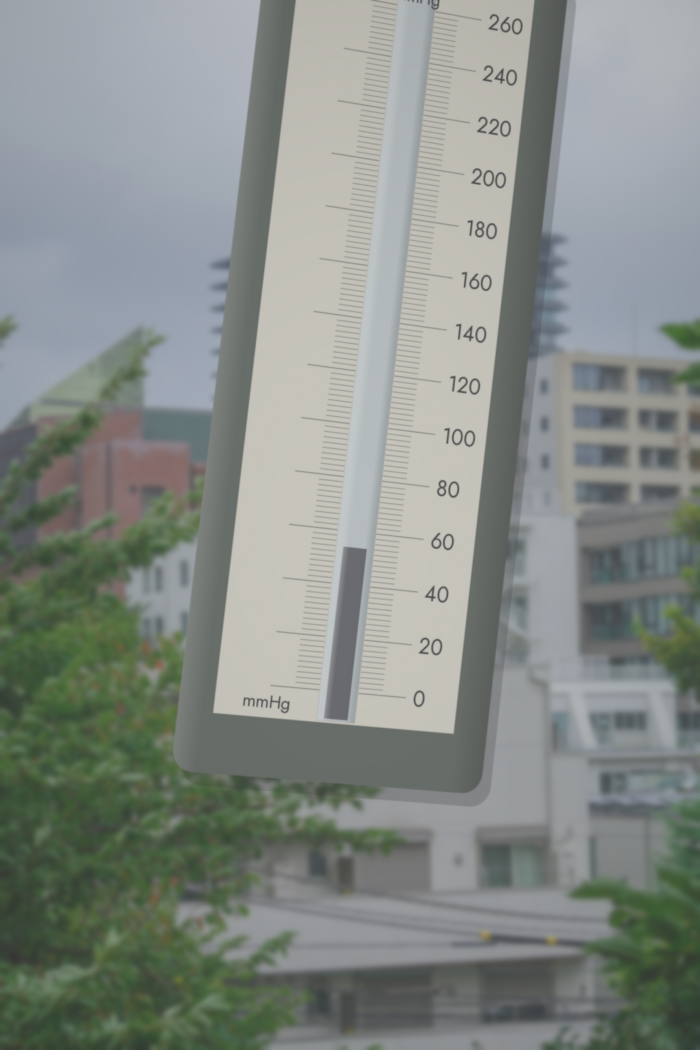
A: 54,mmHg
